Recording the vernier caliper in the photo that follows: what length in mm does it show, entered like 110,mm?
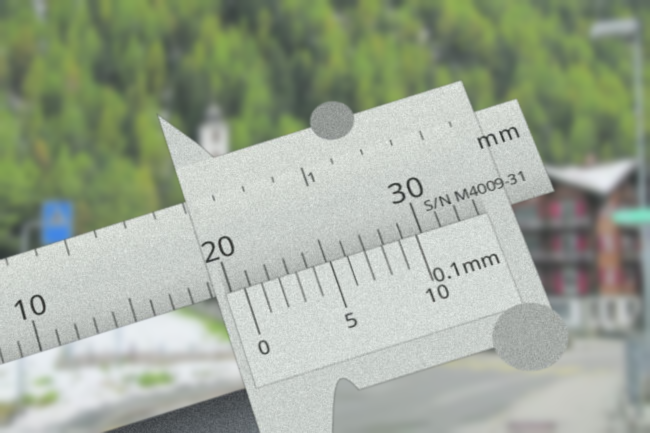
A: 20.7,mm
